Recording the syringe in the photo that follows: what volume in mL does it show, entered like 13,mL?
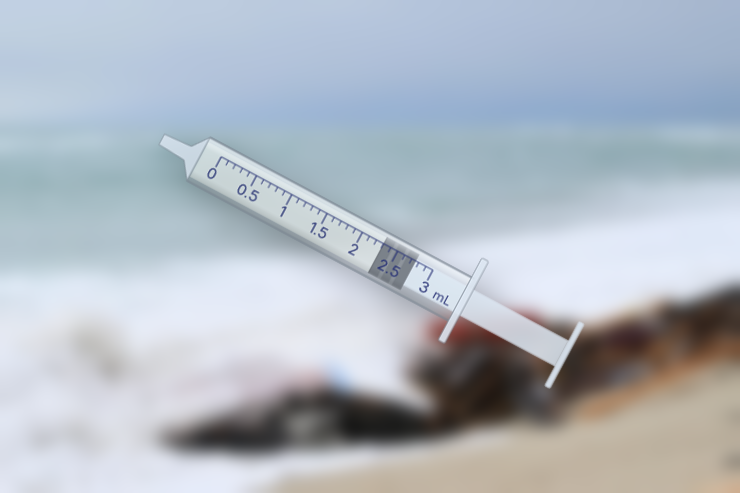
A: 2.3,mL
